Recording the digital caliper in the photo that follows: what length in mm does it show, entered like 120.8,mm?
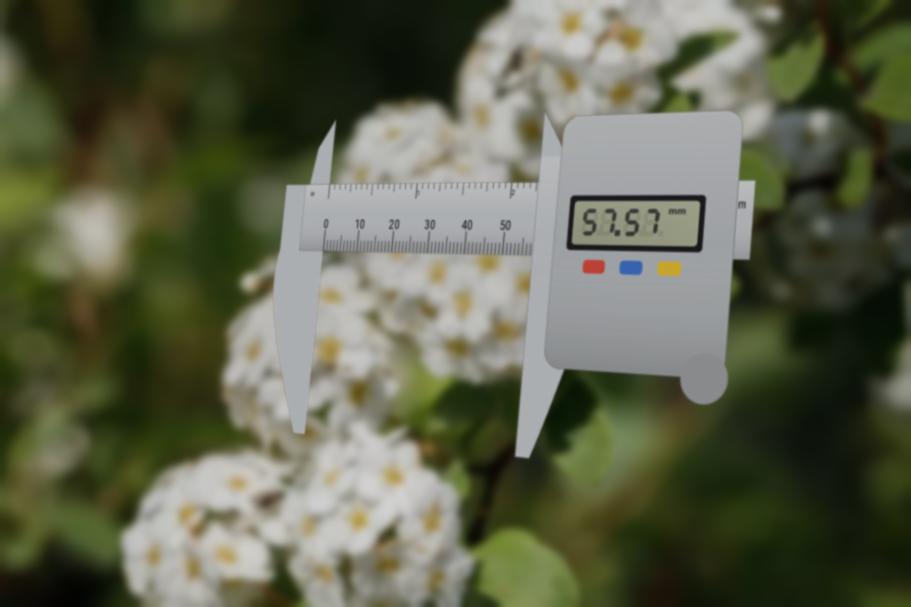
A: 57.57,mm
